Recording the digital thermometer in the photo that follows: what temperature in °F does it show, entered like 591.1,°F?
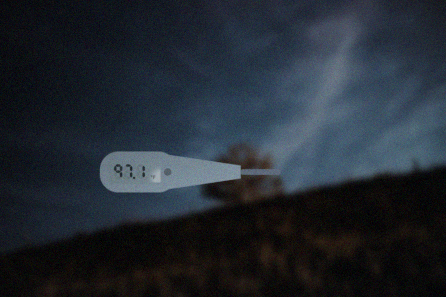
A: 97.1,°F
